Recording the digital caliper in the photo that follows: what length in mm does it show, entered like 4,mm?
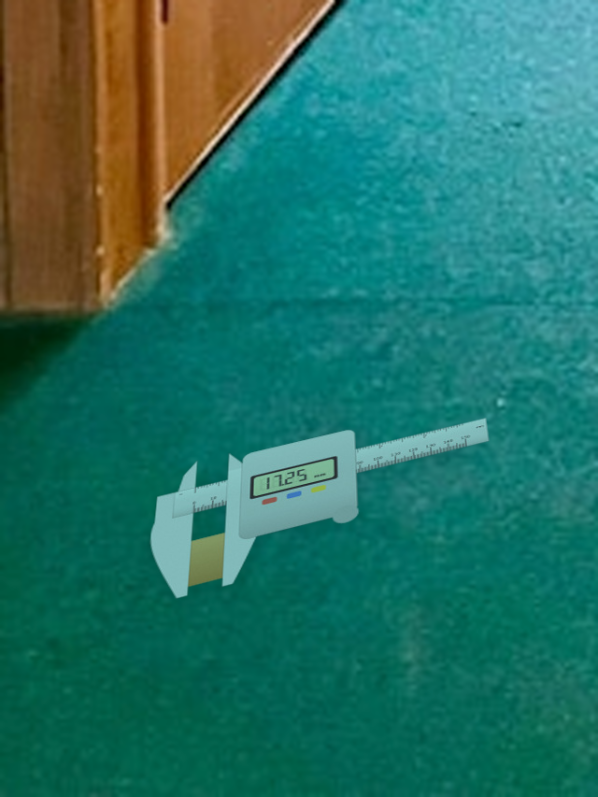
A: 17.25,mm
